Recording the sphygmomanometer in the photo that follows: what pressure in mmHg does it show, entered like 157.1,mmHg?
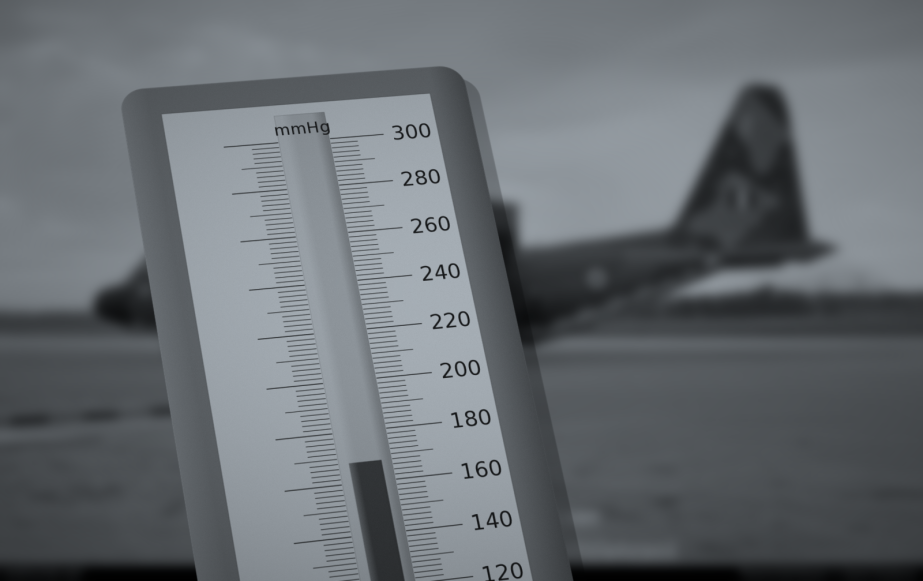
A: 168,mmHg
